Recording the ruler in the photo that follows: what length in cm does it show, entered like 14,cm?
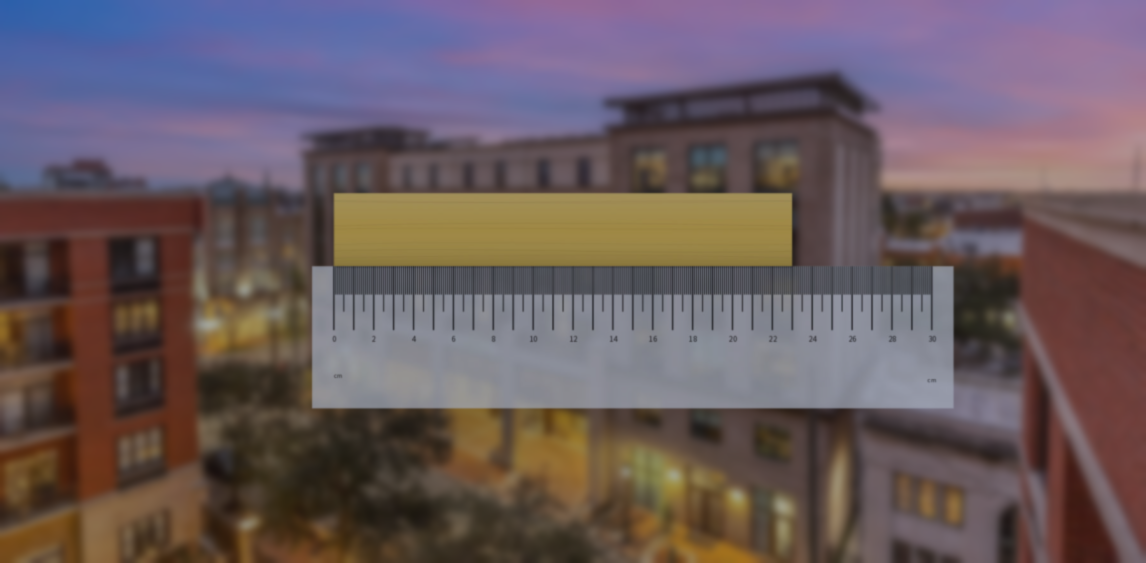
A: 23,cm
